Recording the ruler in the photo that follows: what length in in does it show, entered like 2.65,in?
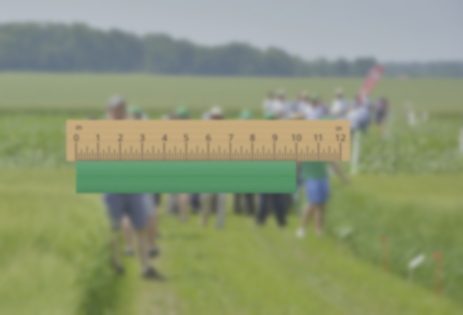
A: 10,in
